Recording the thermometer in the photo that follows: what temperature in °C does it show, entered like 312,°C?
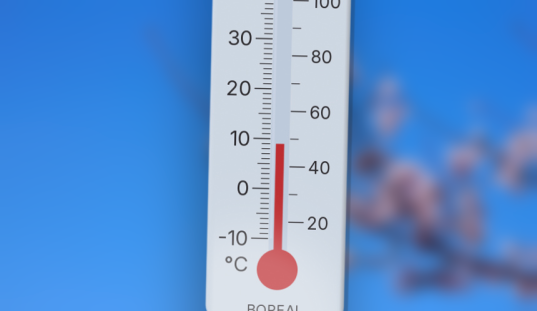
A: 9,°C
